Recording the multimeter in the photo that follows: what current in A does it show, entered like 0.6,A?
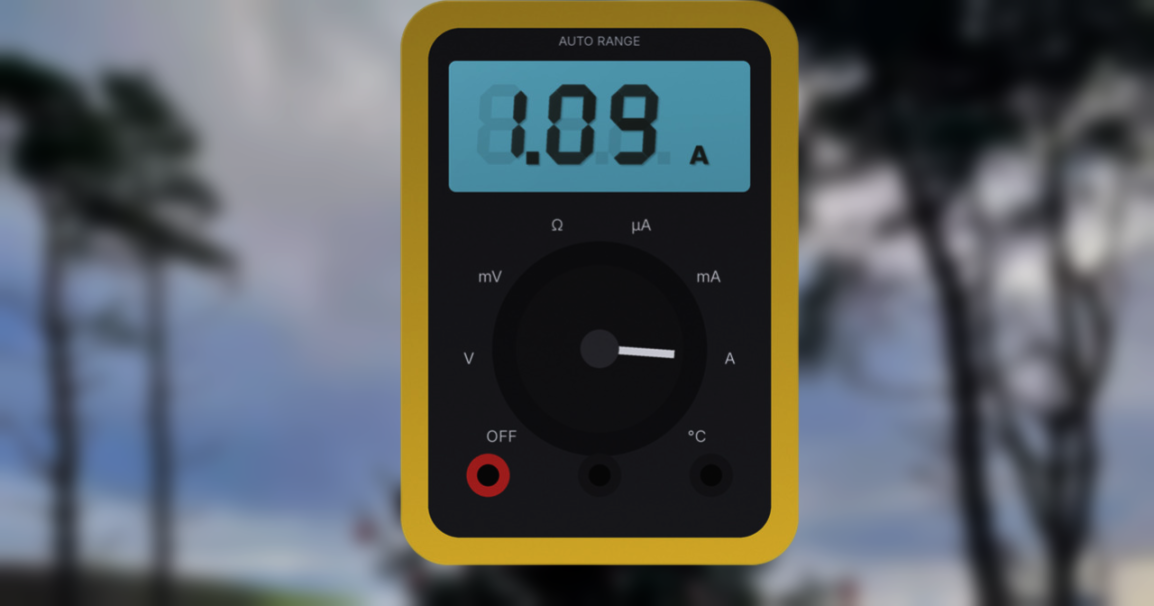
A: 1.09,A
